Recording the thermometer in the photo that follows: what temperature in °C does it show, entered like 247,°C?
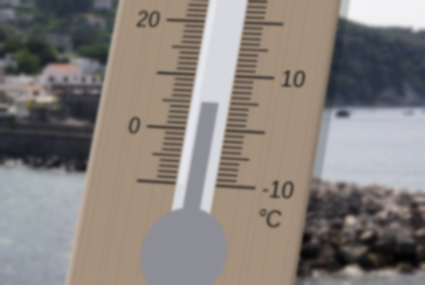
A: 5,°C
